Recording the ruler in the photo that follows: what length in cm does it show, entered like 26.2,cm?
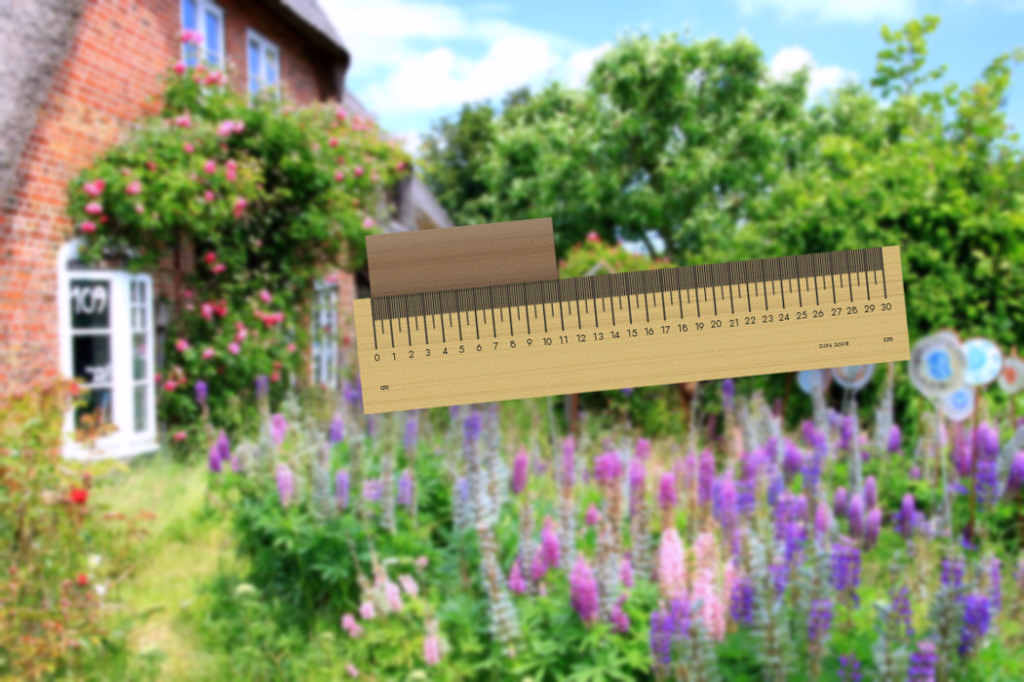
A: 11,cm
